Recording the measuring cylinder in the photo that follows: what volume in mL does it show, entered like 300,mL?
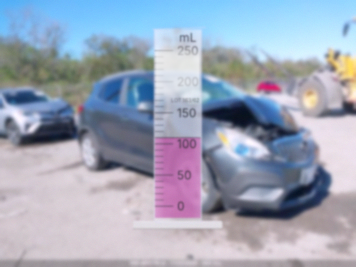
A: 110,mL
